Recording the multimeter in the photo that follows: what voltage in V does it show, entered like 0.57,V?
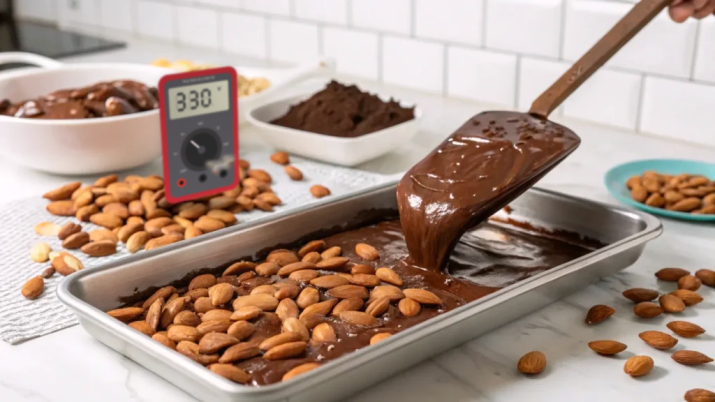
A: 330,V
